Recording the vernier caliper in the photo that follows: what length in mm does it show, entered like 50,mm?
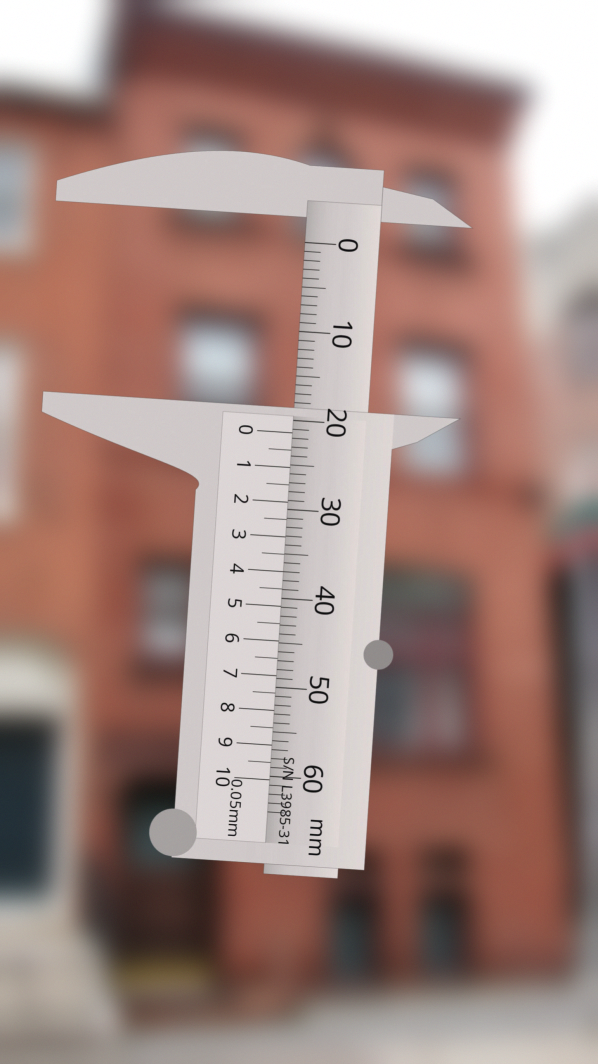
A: 21.4,mm
